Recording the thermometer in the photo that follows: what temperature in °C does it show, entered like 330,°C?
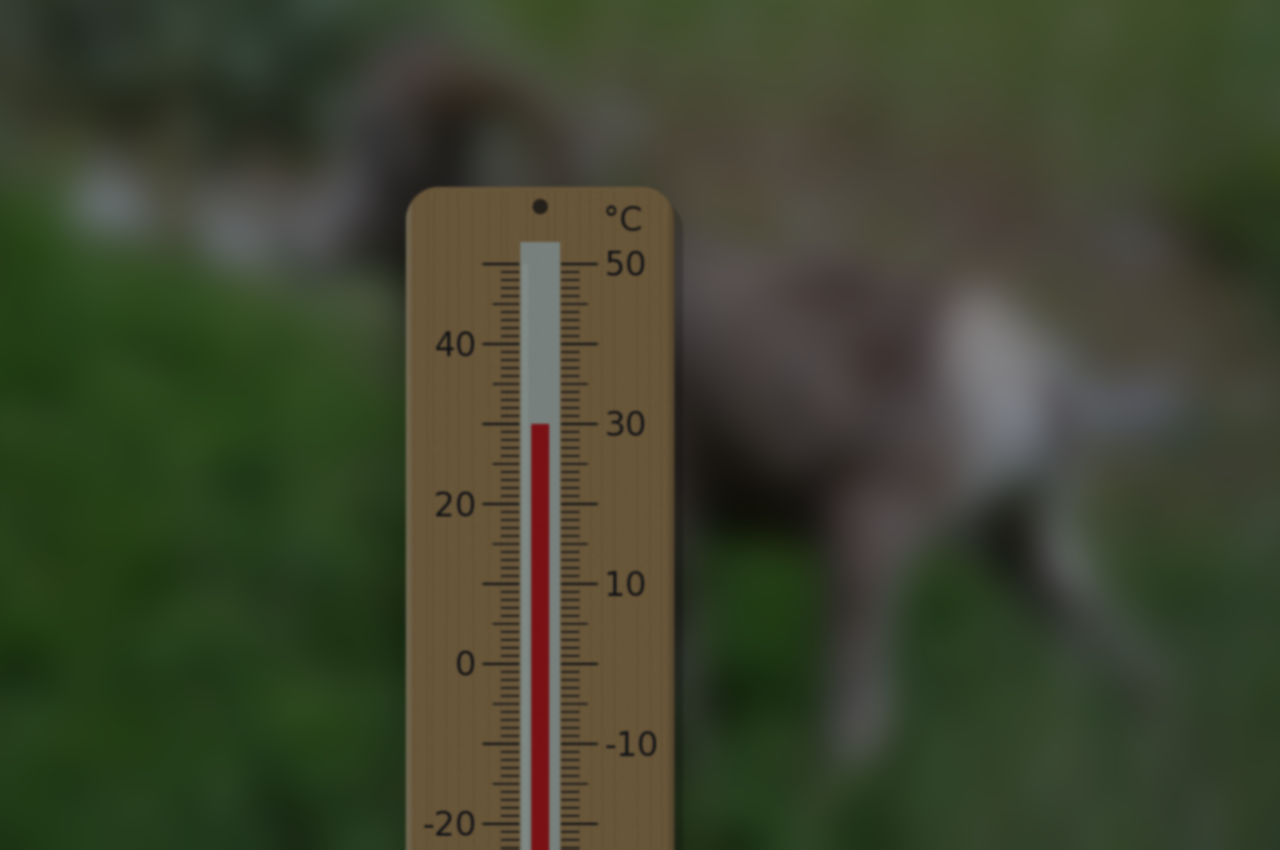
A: 30,°C
